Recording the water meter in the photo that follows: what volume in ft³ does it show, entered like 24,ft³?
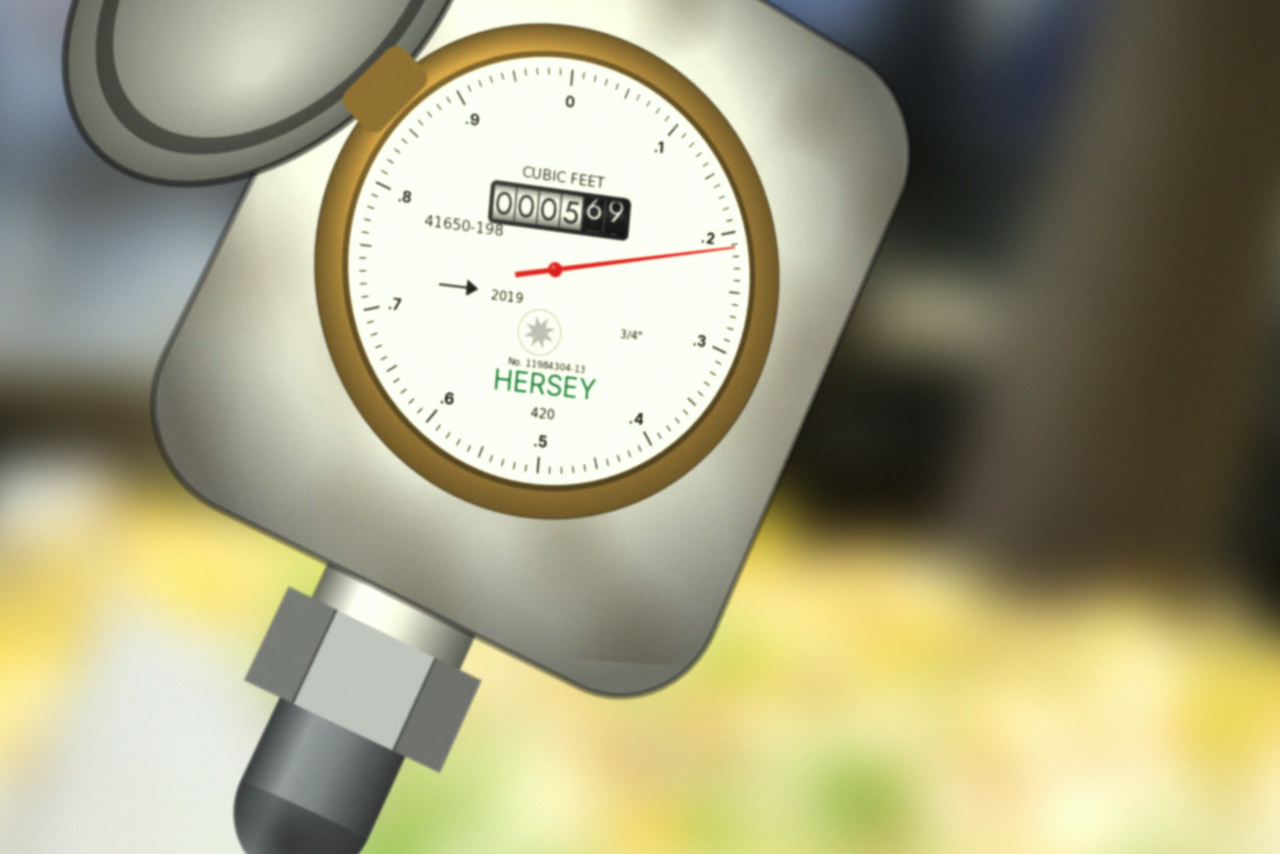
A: 569.21,ft³
